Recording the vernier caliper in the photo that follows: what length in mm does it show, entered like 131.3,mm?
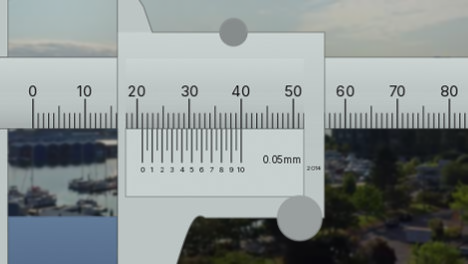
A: 21.0,mm
